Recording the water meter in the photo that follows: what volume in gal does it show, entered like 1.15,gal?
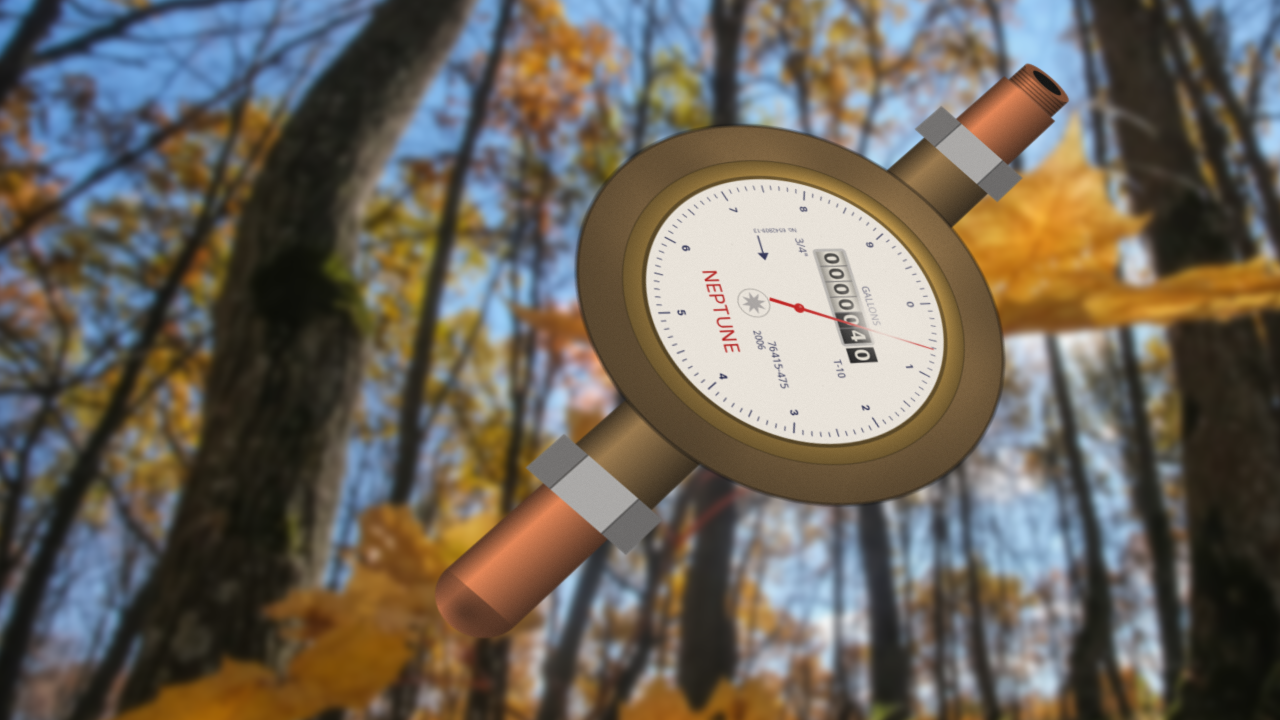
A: 40.6,gal
